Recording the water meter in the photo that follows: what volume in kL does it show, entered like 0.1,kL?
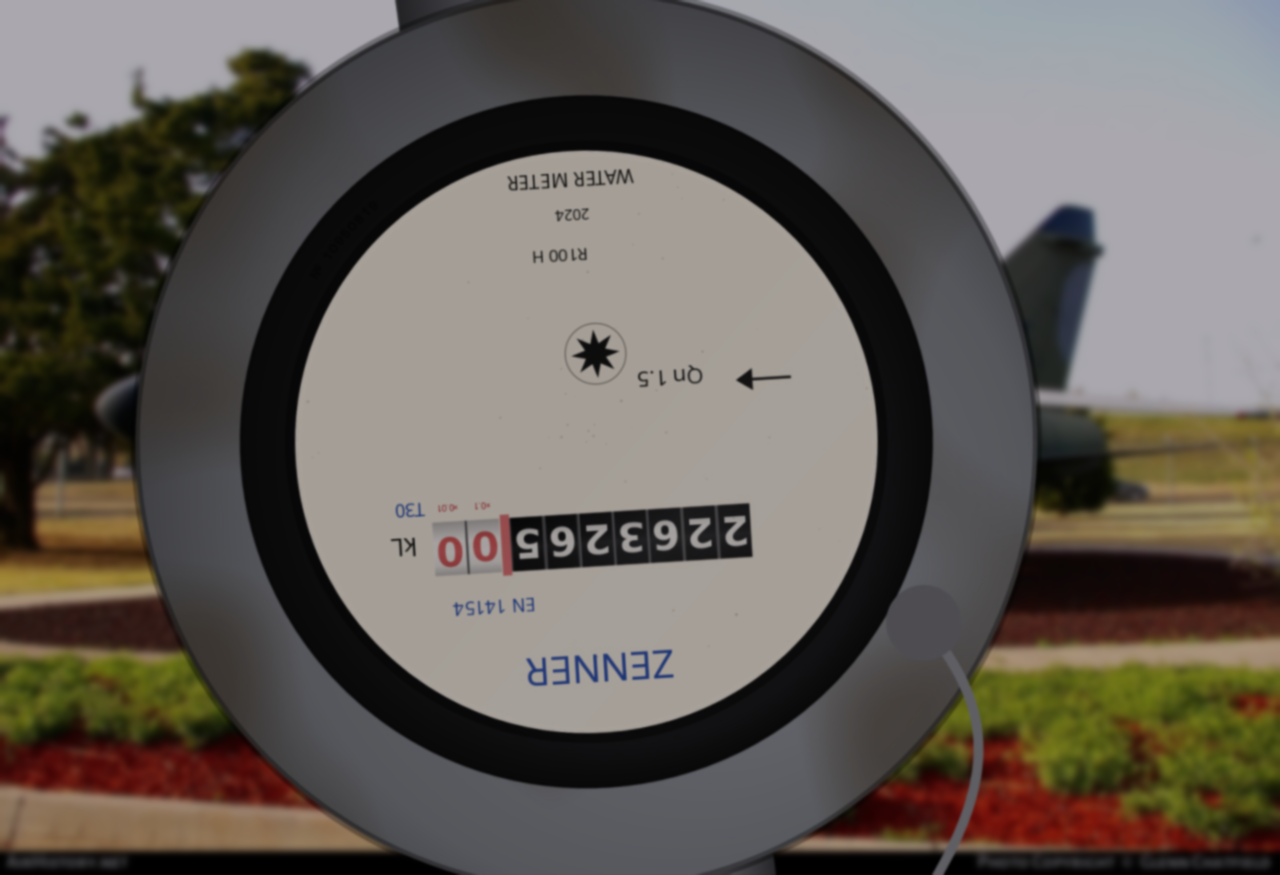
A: 2263265.00,kL
